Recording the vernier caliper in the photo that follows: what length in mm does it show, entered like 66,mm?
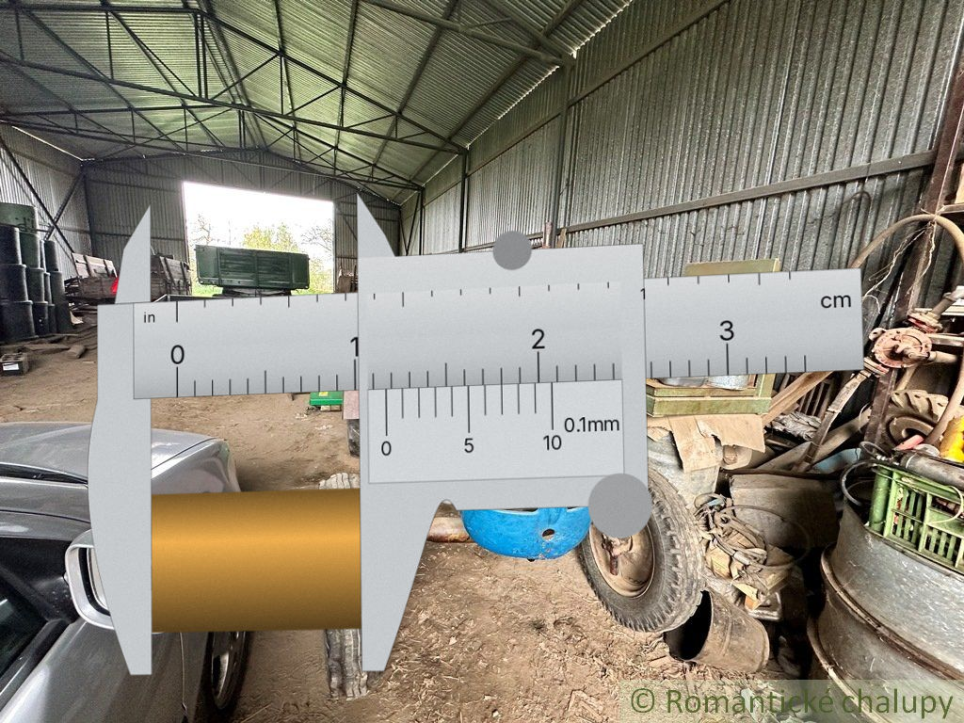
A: 11.7,mm
